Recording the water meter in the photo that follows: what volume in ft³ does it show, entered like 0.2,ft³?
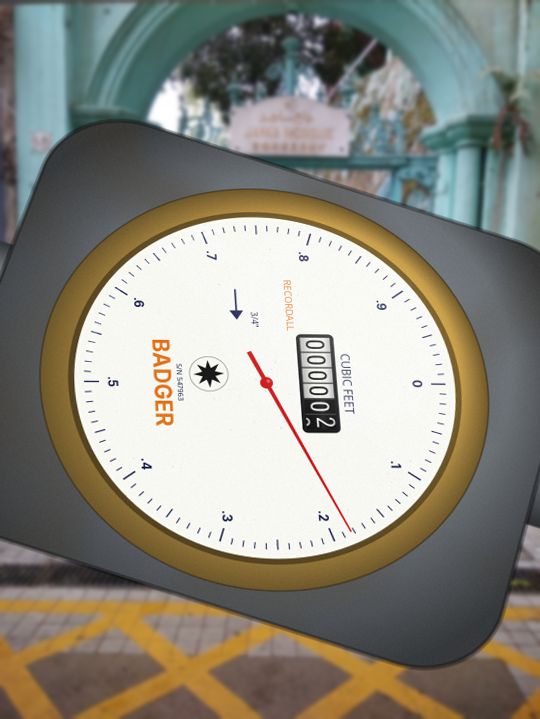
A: 2.18,ft³
